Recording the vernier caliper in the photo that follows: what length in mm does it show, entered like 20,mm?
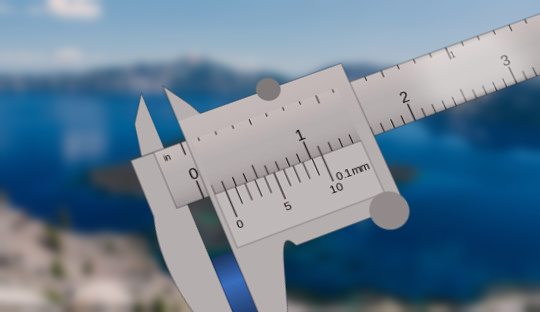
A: 2.0,mm
